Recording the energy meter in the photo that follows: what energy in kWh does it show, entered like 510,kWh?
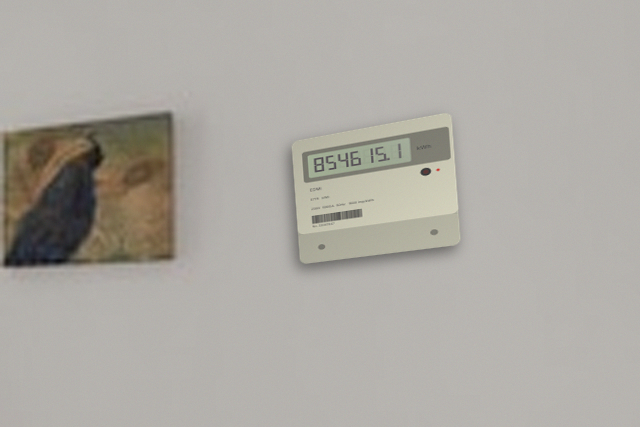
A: 854615.1,kWh
